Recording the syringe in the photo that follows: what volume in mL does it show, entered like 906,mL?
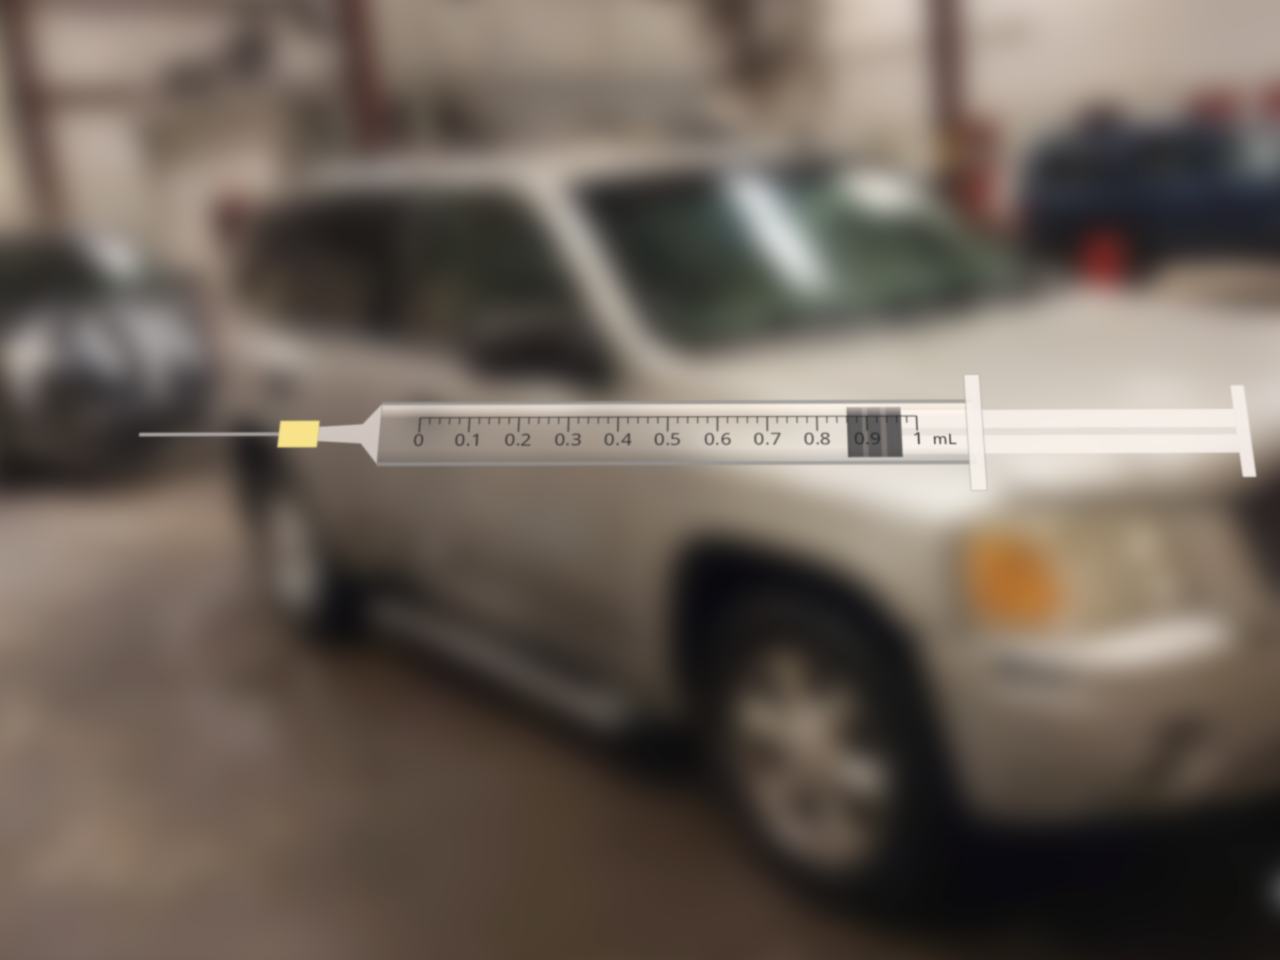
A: 0.86,mL
